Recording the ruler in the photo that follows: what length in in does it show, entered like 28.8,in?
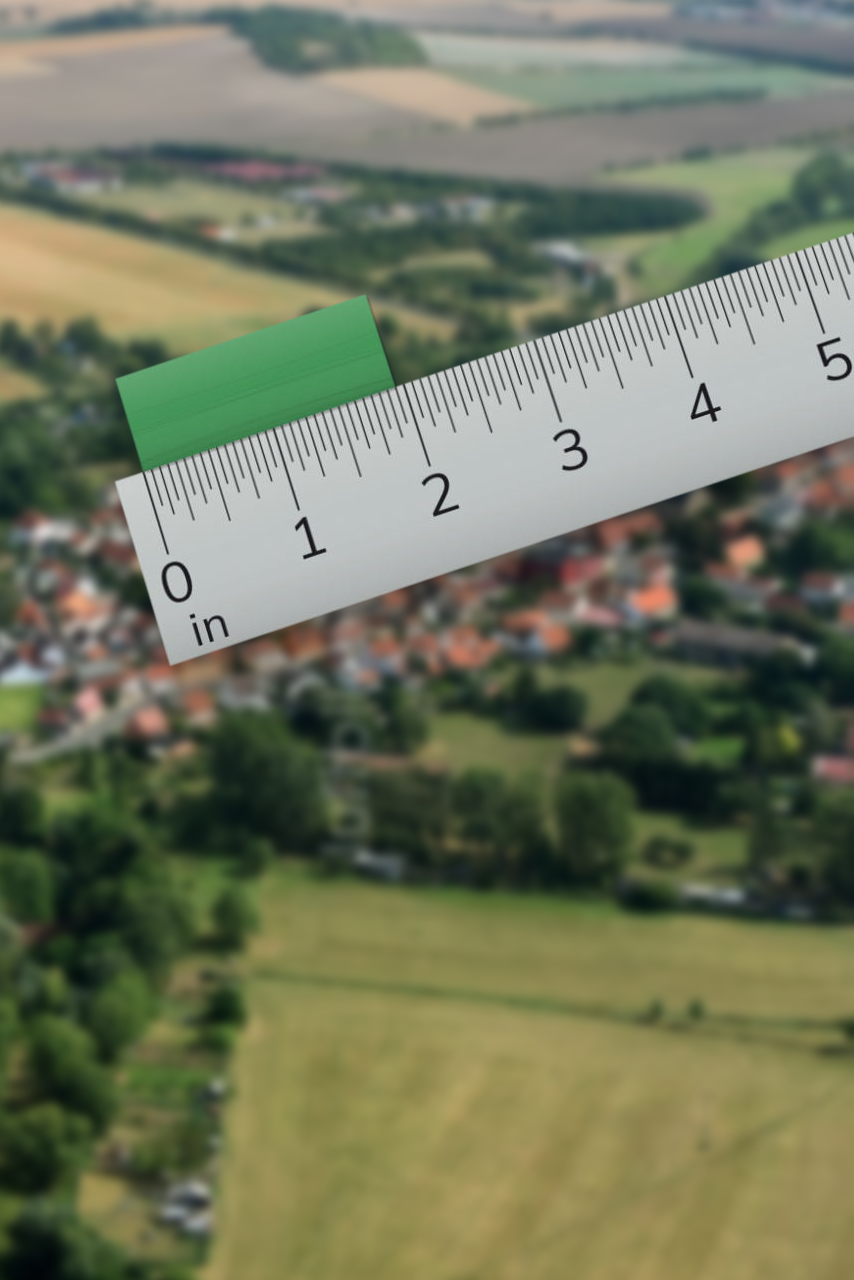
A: 1.9375,in
